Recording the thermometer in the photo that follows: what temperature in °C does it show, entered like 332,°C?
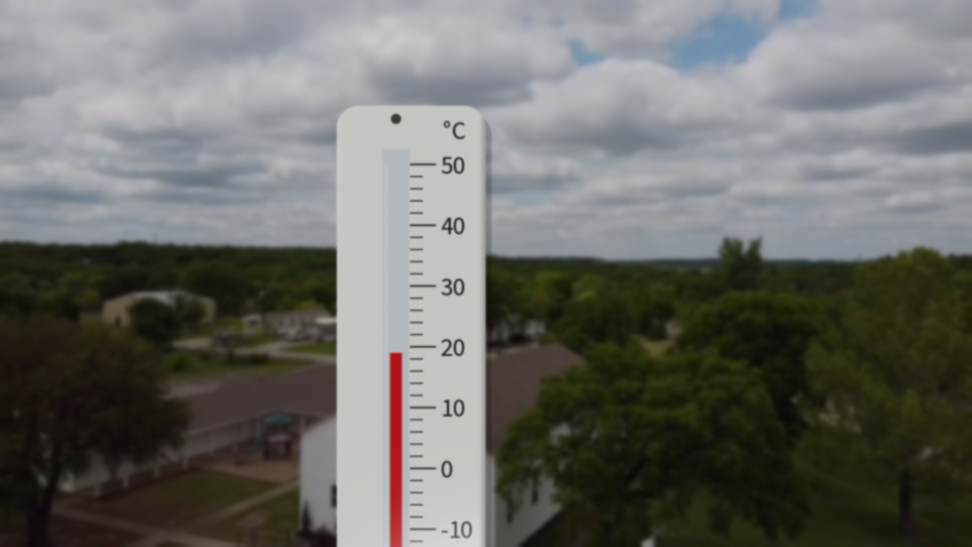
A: 19,°C
